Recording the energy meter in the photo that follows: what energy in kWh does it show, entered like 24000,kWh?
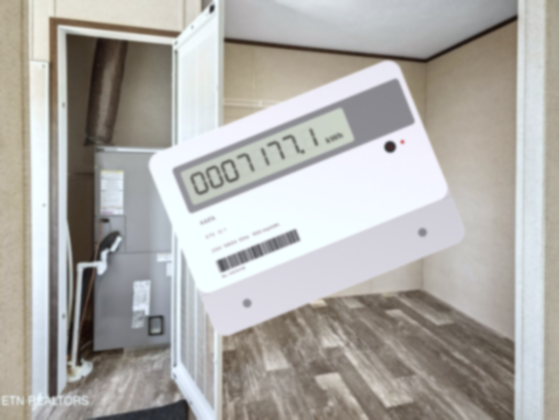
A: 7177.1,kWh
